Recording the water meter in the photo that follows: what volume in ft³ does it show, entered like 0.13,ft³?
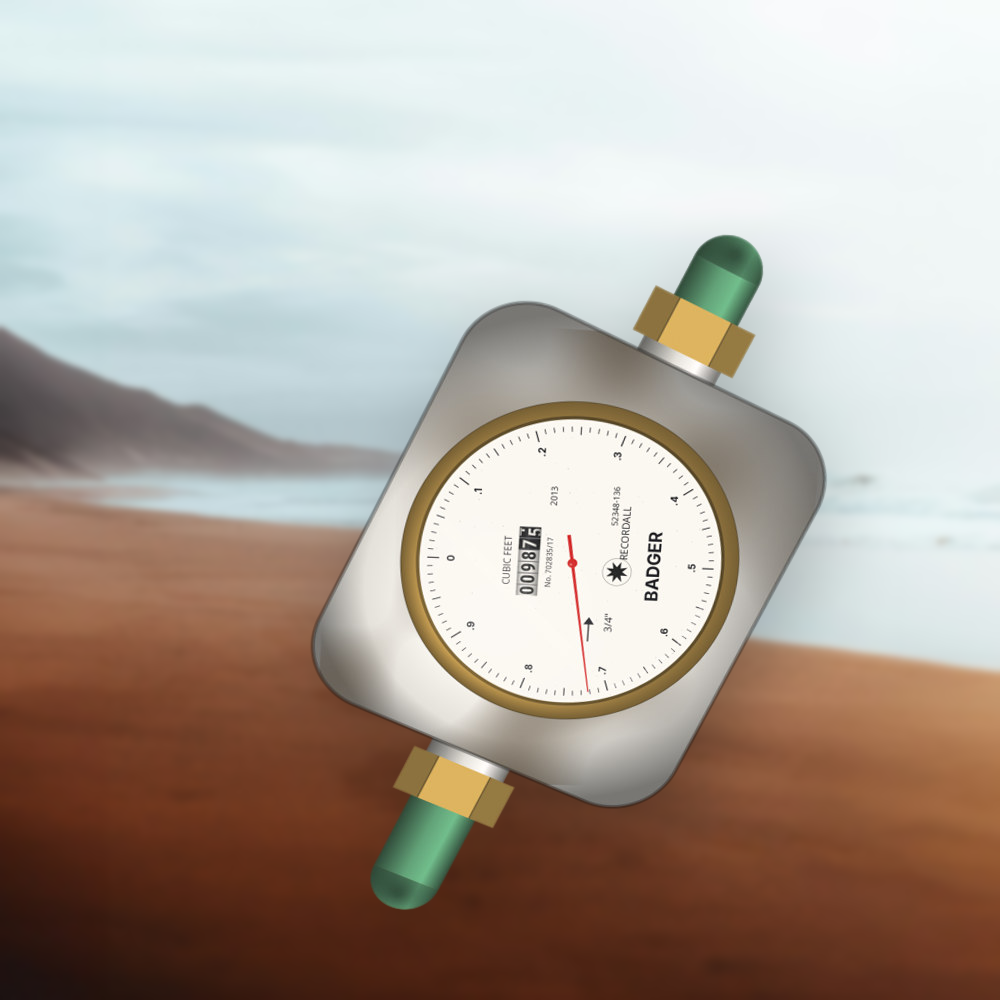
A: 9874.72,ft³
